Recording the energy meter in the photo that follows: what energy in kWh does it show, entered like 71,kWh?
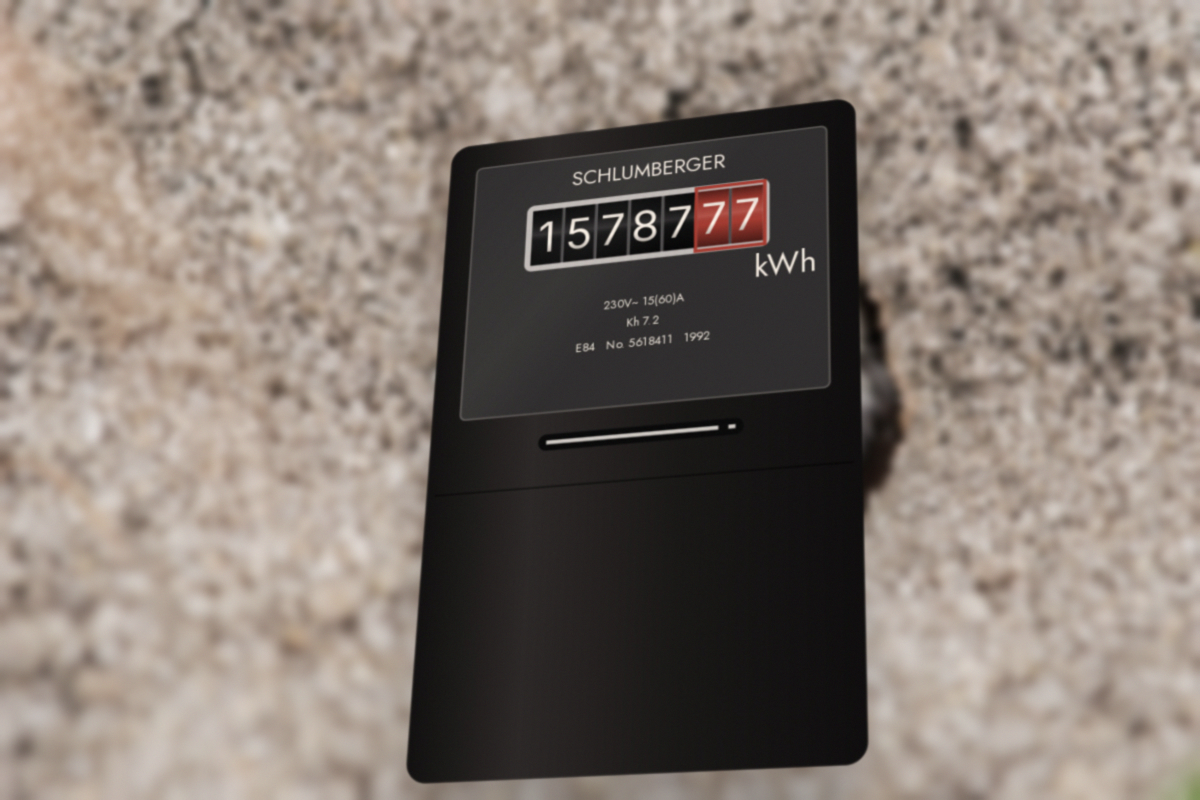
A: 15787.77,kWh
